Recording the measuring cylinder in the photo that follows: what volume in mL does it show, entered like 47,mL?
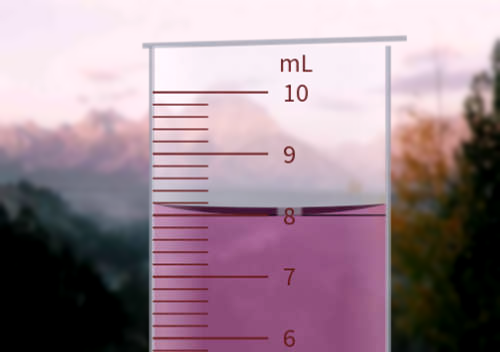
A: 8,mL
